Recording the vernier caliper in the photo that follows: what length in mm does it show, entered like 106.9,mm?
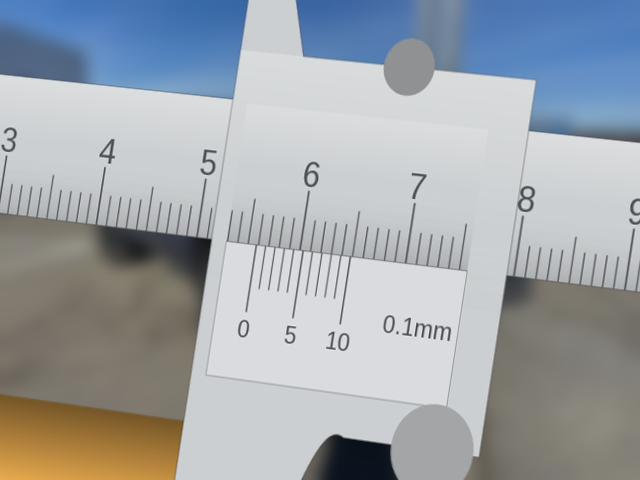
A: 55.8,mm
